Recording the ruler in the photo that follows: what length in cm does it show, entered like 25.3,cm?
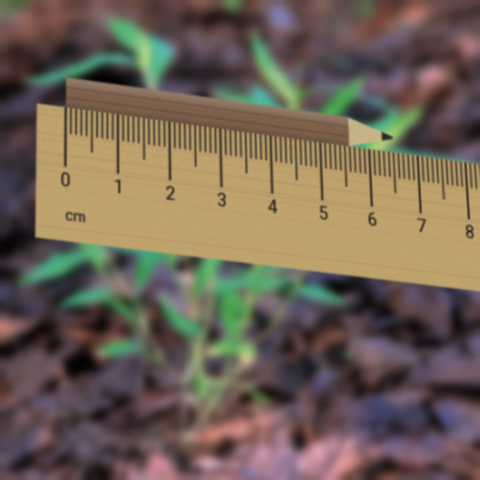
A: 6.5,cm
